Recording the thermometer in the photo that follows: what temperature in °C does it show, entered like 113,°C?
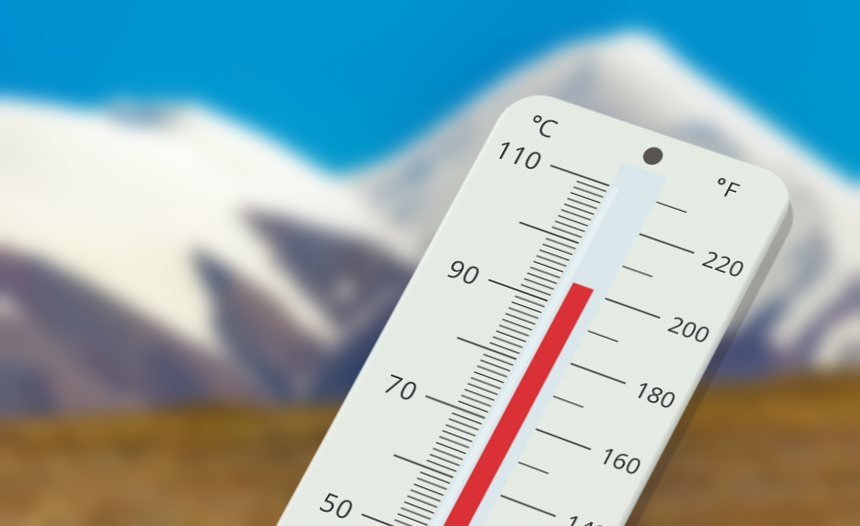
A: 94,°C
